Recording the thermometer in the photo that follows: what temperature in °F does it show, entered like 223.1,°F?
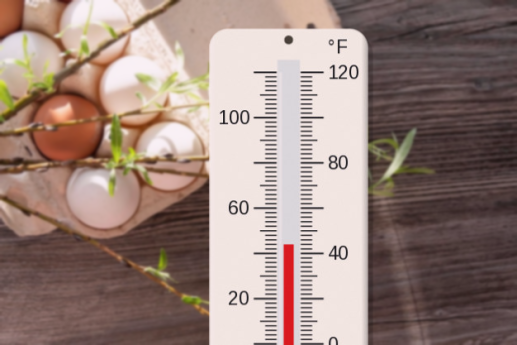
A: 44,°F
